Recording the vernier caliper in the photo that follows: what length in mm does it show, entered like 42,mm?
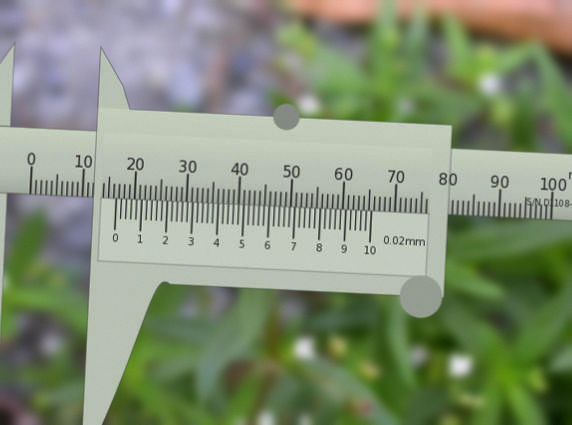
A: 16.5,mm
